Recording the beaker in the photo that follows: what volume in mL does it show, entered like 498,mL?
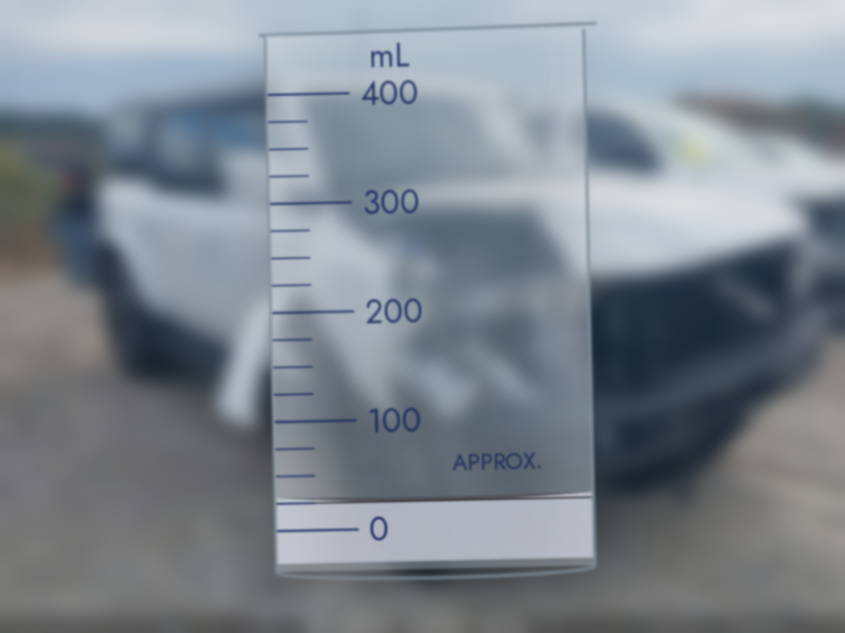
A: 25,mL
